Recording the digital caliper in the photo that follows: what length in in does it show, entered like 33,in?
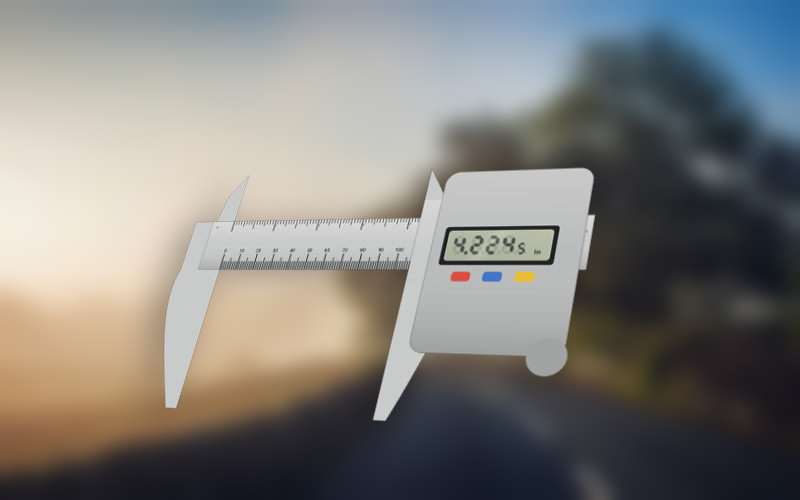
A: 4.2245,in
